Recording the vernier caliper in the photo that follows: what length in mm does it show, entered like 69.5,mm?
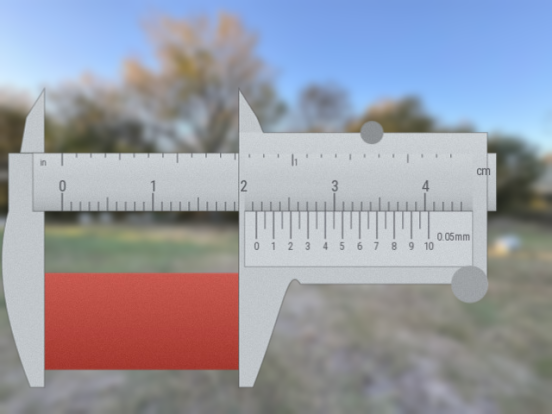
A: 21.4,mm
